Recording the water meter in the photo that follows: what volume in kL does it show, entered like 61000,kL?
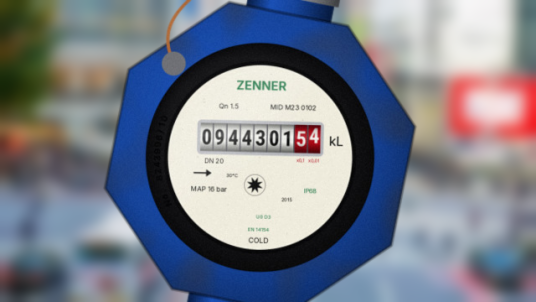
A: 944301.54,kL
